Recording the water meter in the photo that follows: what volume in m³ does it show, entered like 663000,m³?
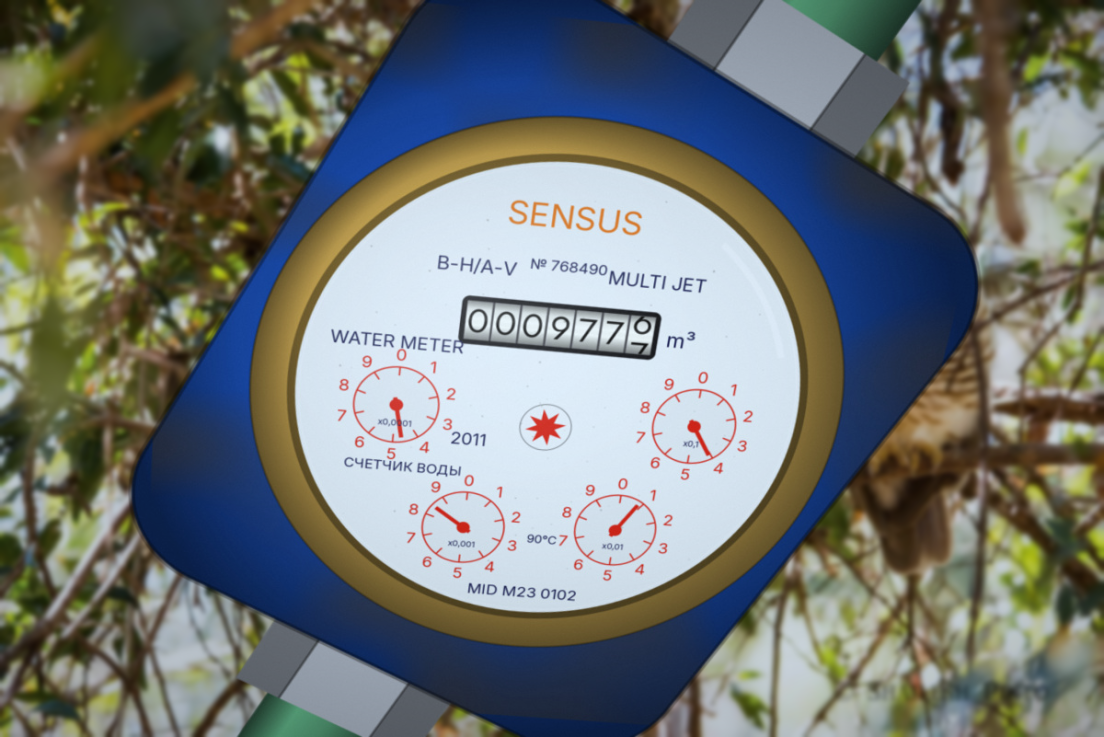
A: 9776.4084,m³
